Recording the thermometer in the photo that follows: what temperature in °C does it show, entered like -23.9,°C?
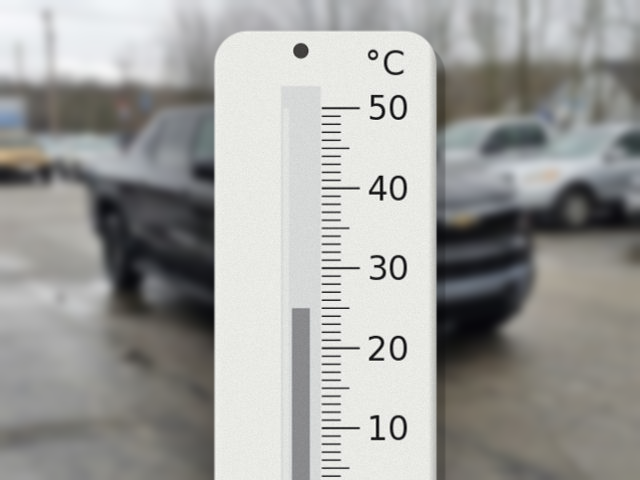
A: 25,°C
